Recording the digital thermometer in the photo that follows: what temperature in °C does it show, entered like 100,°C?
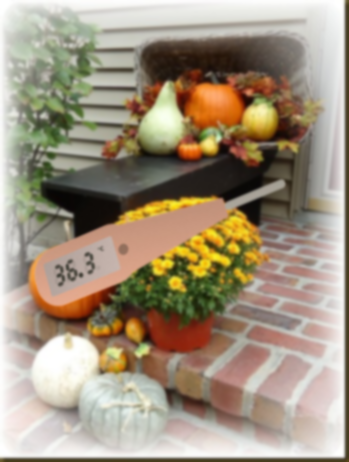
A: 36.3,°C
